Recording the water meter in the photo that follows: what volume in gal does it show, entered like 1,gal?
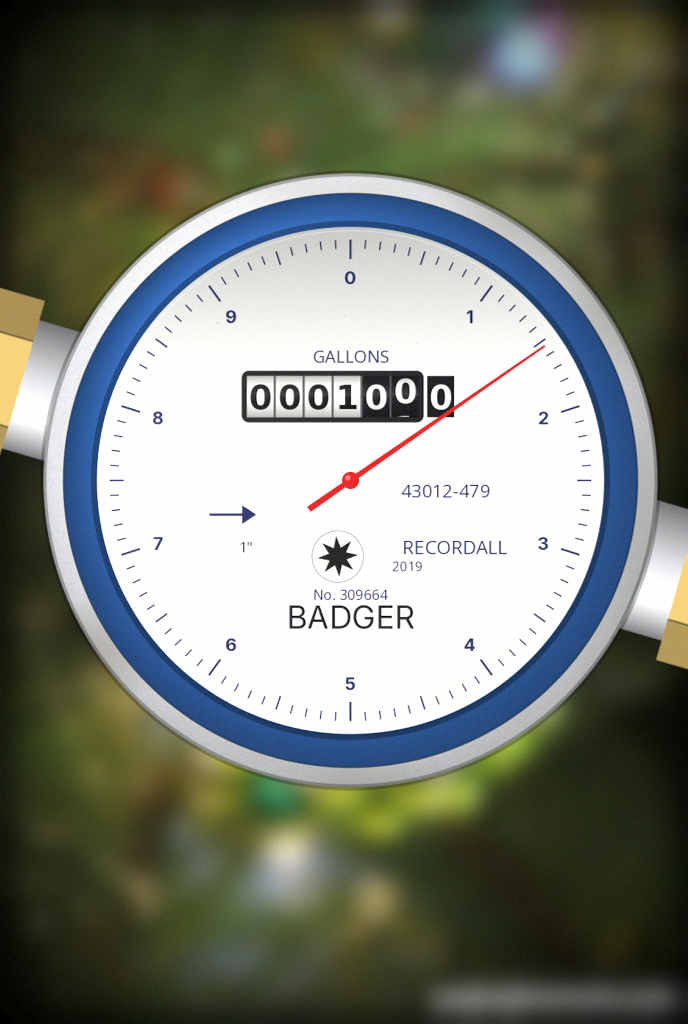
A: 1001.5,gal
